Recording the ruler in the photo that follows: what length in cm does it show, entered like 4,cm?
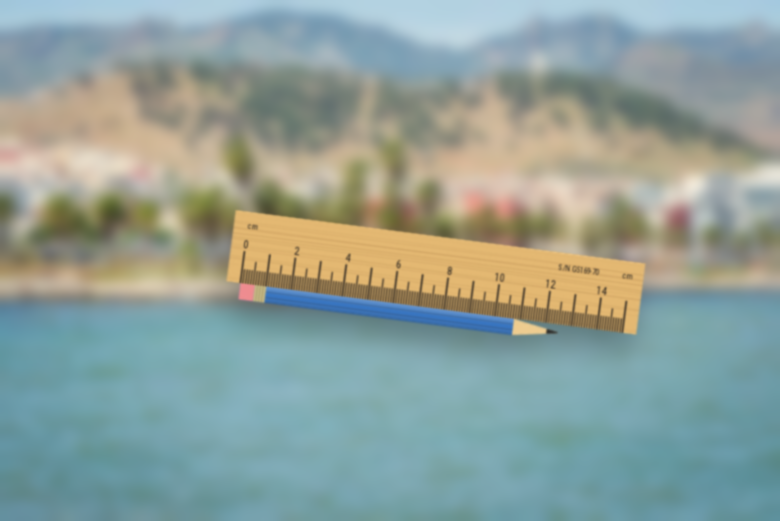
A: 12.5,cm
